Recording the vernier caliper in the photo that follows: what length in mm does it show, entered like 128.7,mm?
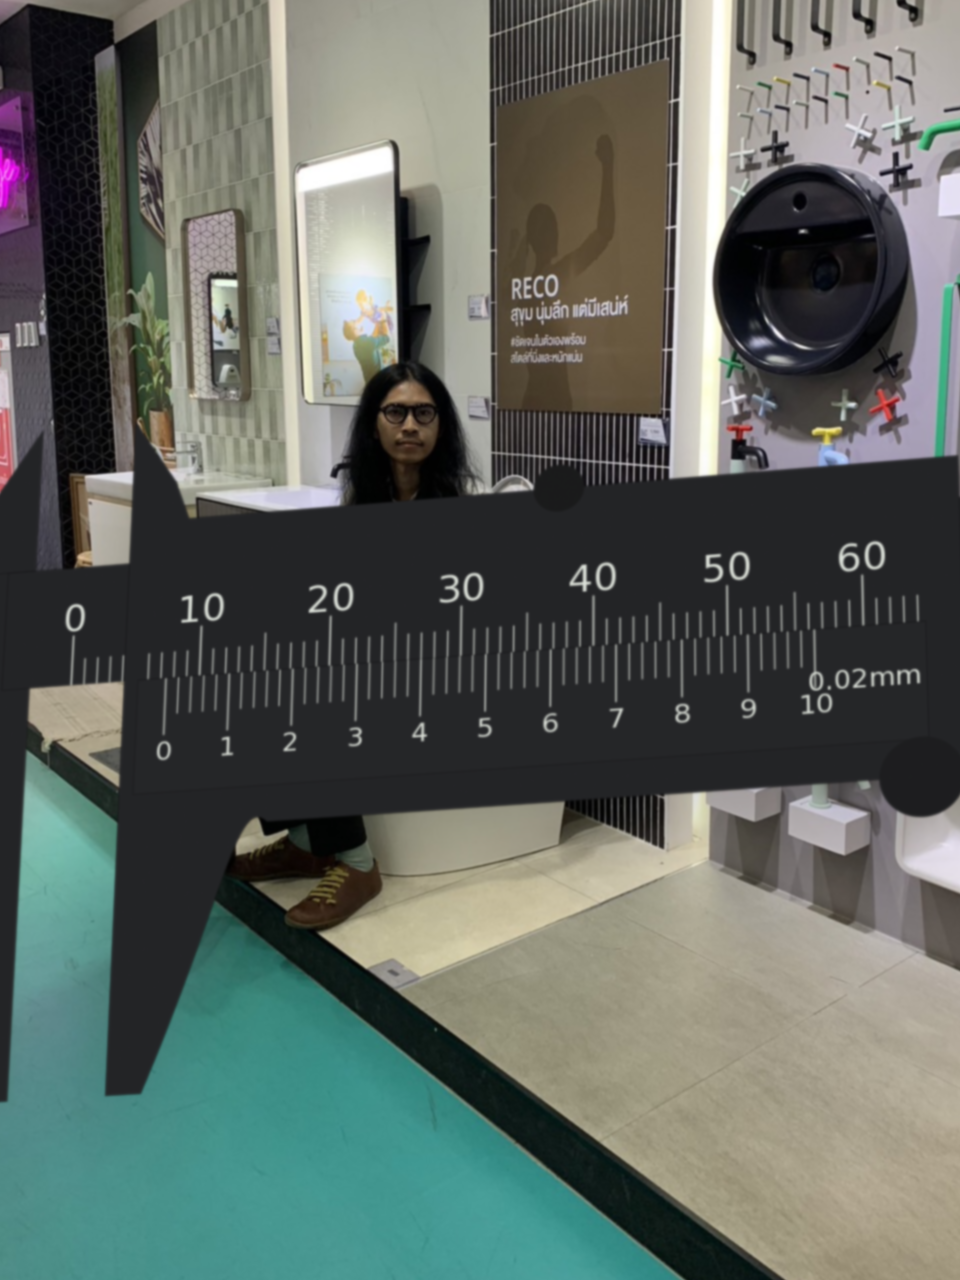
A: 7.4,mm
